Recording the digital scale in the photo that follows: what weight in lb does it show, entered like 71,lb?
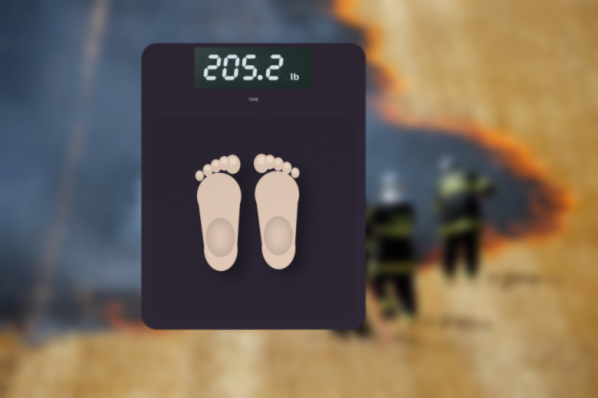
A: 205.2,lb
